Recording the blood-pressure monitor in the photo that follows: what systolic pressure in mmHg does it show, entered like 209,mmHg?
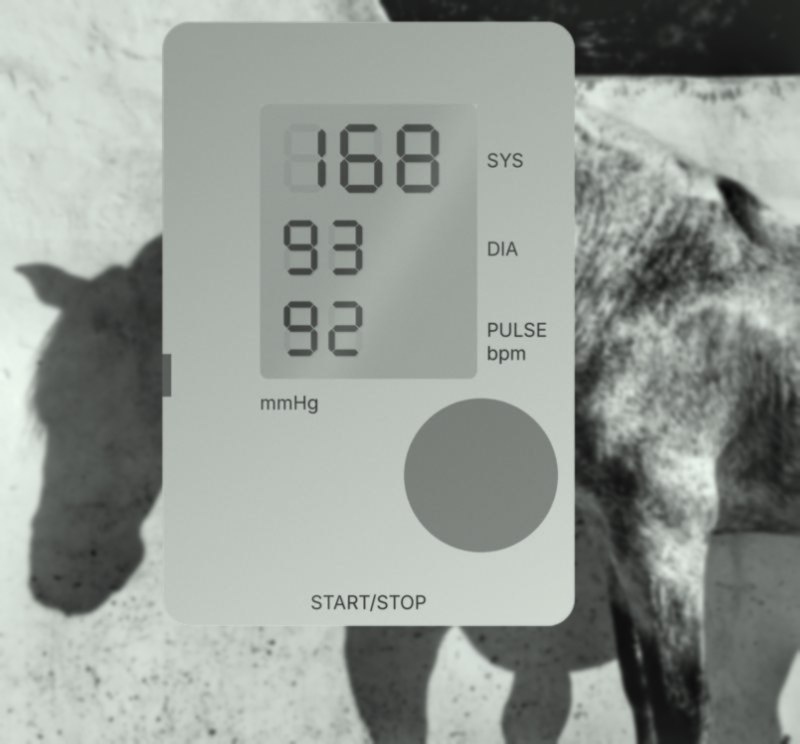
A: 168,mmHg
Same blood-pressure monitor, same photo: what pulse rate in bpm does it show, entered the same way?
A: 92,bpm
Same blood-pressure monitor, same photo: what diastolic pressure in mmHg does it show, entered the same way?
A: 93,mmHg
